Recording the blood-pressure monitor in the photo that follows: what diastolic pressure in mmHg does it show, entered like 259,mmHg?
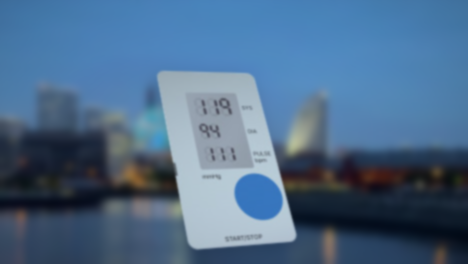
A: 94,mmHg
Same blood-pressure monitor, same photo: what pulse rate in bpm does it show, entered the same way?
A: 111,bpm
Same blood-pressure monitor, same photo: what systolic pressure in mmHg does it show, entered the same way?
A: 119,mmHg
